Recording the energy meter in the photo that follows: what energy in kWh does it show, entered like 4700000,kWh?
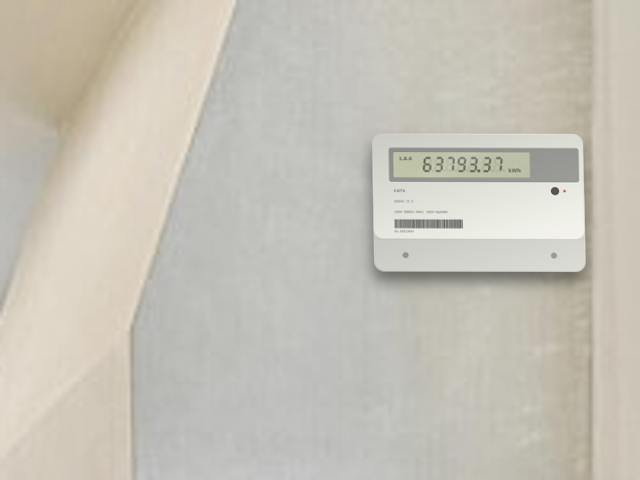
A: 63793.37,kWh
